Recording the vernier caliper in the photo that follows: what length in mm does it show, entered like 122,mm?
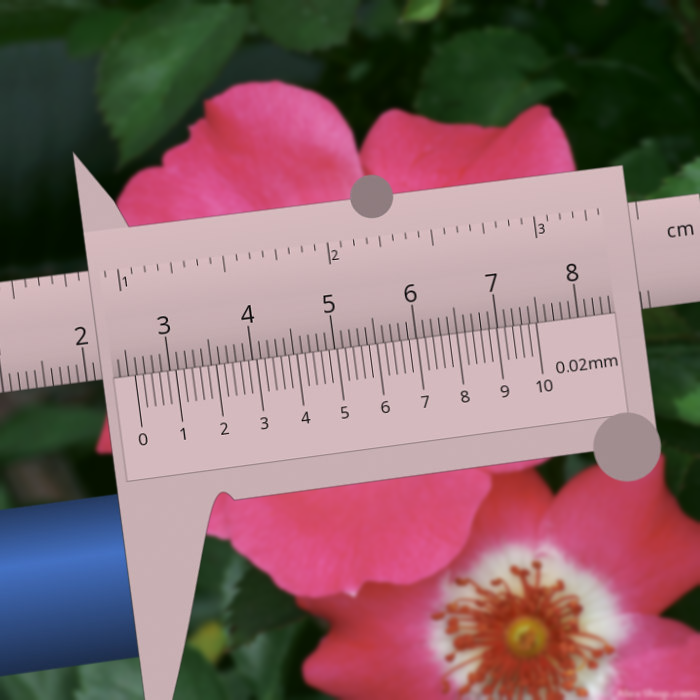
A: 25.8,mm
